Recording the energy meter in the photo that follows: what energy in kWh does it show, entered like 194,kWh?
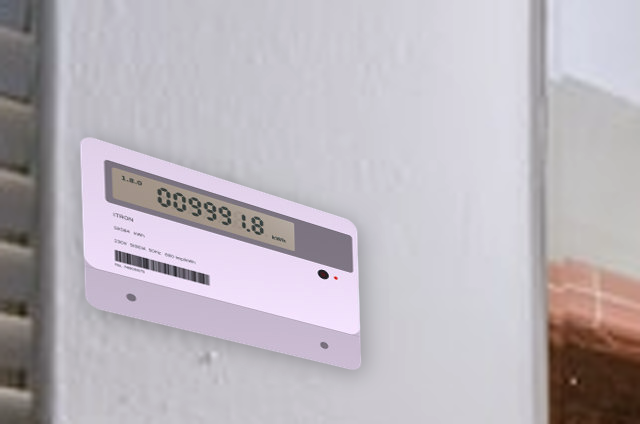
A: 9991.8,kWh
